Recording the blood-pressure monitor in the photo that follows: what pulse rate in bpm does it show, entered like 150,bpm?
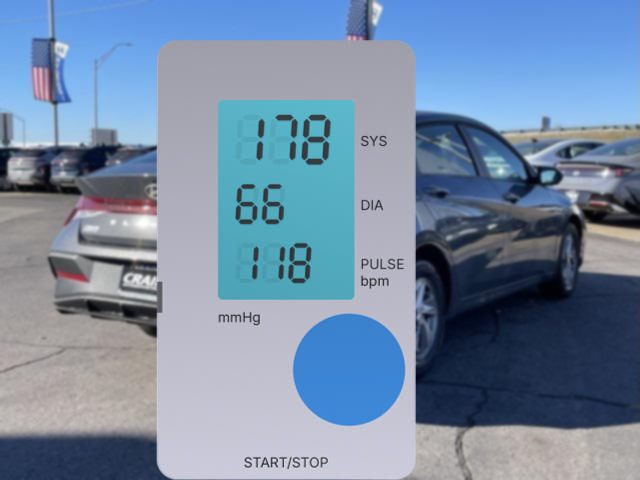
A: 118,bpm
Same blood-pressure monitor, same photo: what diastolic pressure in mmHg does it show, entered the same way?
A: 66,mmHg
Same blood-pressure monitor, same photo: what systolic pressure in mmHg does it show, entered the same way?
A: 178,mmHg
